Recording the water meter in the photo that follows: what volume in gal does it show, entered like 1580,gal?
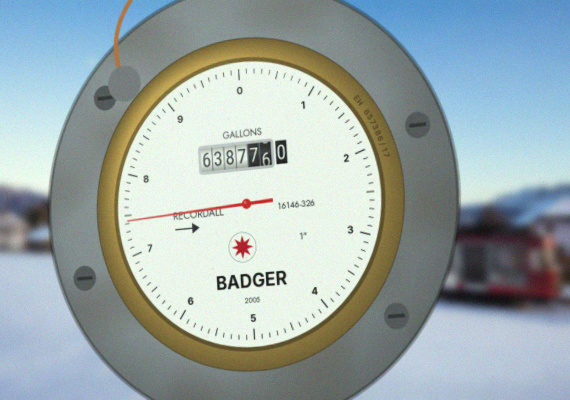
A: 6387757.4,gal
